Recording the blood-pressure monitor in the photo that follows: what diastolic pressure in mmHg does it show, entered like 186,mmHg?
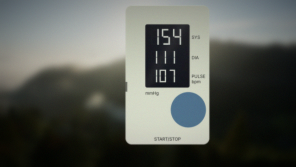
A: 111,mmHg
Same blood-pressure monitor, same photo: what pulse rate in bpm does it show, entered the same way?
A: 107,bpm
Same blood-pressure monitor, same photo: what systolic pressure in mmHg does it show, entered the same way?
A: 154,mmHg
